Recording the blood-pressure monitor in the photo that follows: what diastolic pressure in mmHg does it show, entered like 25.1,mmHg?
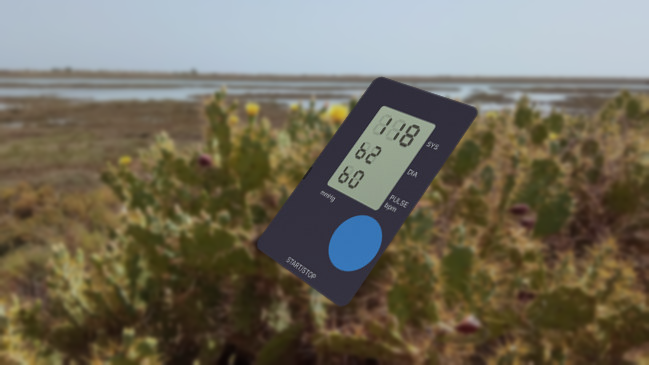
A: 62,mmHg
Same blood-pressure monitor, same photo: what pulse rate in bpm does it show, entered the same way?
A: 60,bpm
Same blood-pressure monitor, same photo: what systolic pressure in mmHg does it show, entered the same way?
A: 118,mmHg
